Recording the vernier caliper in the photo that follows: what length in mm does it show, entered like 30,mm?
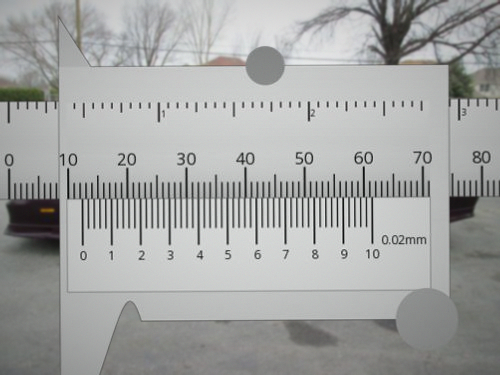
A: 12.4,mm
